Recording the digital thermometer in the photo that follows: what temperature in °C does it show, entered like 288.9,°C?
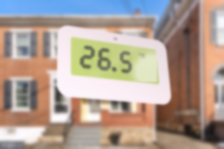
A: 26.5,°C
